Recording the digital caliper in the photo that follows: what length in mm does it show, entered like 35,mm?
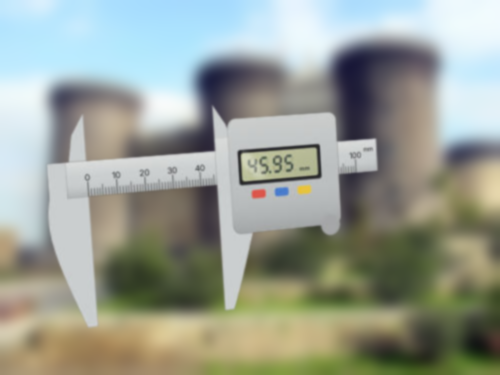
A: 45.95,mm
